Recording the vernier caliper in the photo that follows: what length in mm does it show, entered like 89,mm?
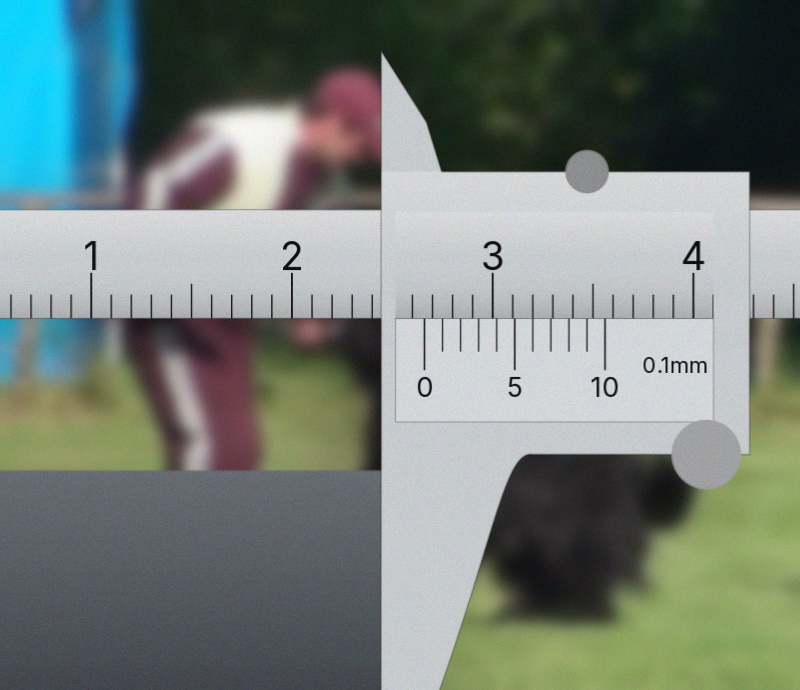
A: 26.6,mm
